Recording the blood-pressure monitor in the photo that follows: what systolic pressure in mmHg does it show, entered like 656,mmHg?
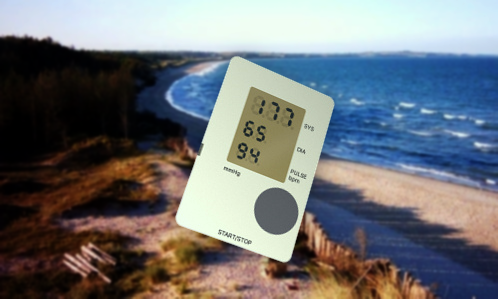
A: 177,mmHg
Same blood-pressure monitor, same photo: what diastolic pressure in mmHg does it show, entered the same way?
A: 65,mmHg
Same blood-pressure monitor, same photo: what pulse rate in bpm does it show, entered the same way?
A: 94,bpm
